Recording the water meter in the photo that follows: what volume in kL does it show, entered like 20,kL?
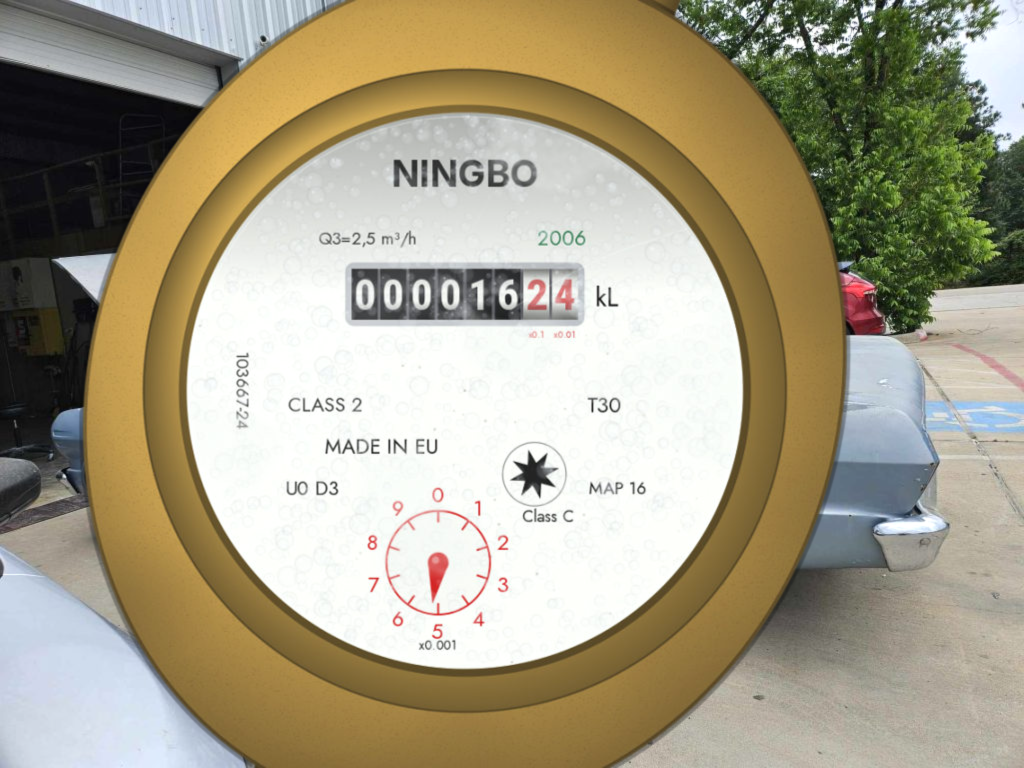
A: 16.245,kL
